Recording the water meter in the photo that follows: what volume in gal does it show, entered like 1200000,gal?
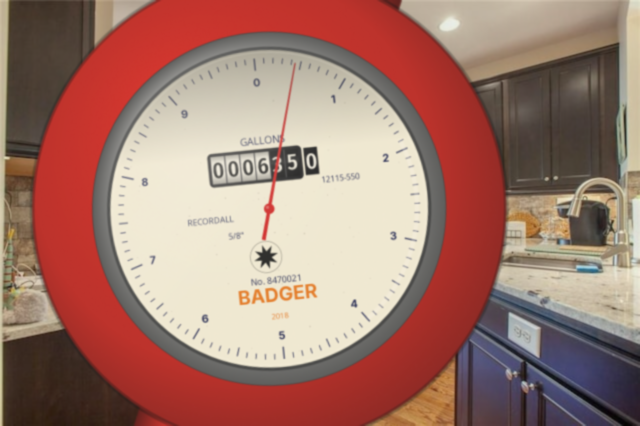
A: 6350.4,gal
